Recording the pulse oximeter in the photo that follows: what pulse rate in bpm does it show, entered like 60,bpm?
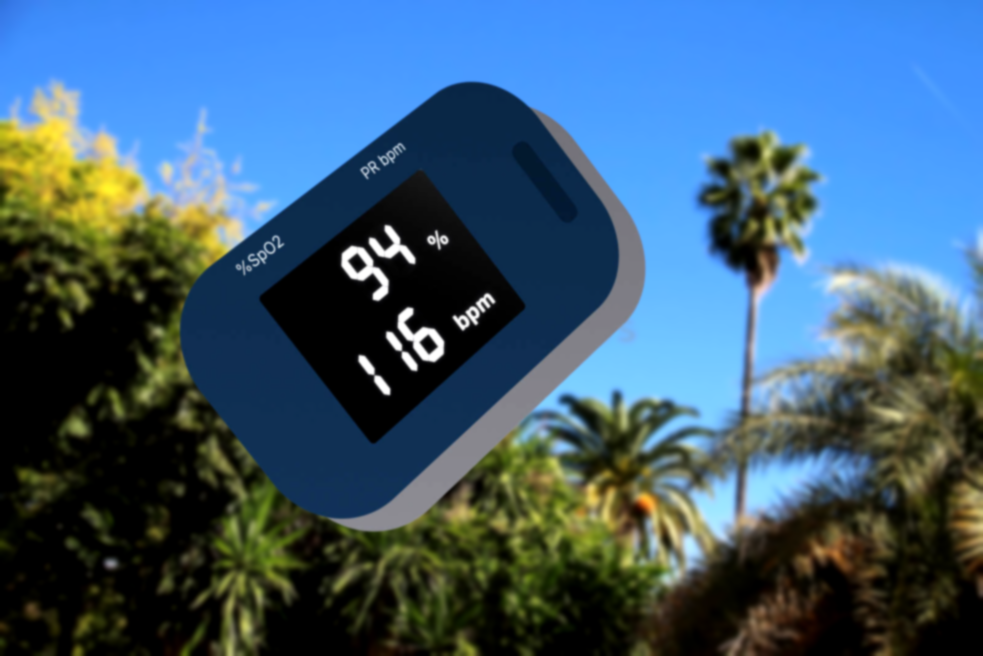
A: 116,bpm
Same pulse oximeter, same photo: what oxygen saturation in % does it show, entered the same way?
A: 94,%
